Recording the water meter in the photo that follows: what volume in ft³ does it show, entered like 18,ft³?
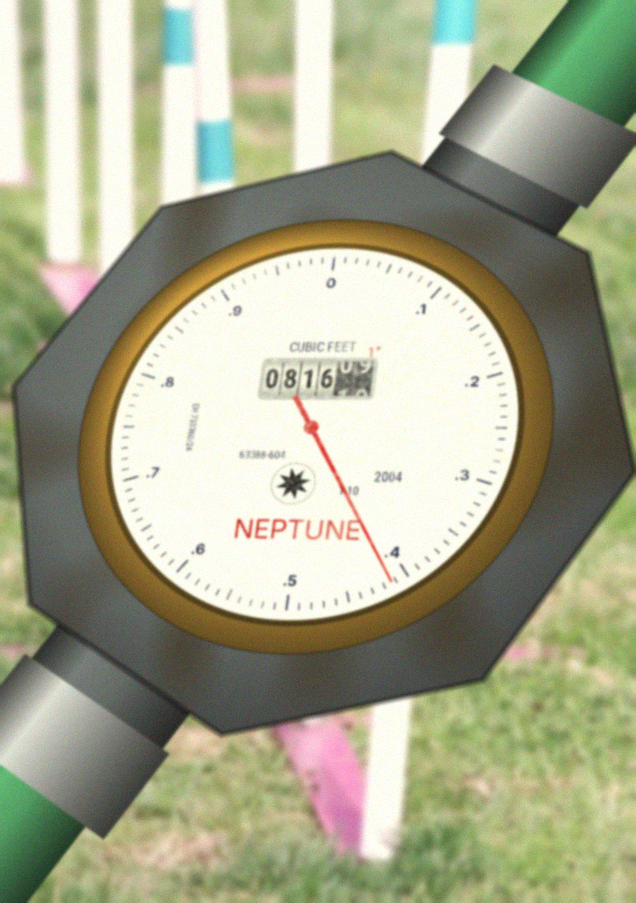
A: 81609.41,ft³
